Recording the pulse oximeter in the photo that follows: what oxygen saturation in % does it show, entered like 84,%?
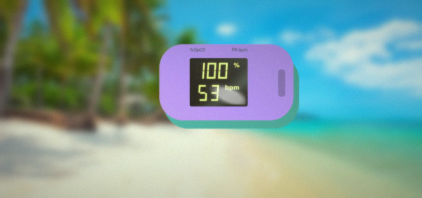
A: 100,%
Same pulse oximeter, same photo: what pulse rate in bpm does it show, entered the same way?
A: 53,bpm
